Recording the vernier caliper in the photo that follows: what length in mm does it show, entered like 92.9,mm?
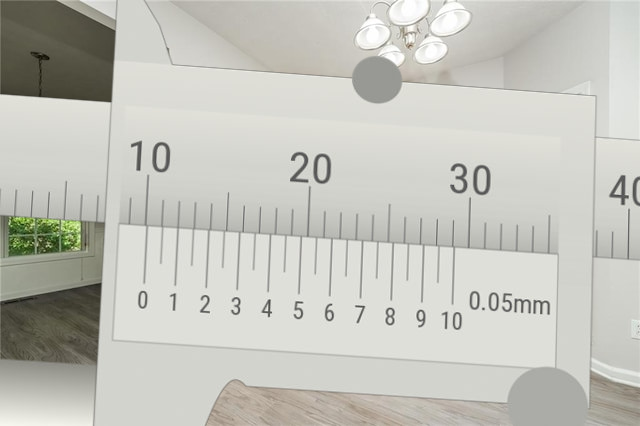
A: 10.1,mm
